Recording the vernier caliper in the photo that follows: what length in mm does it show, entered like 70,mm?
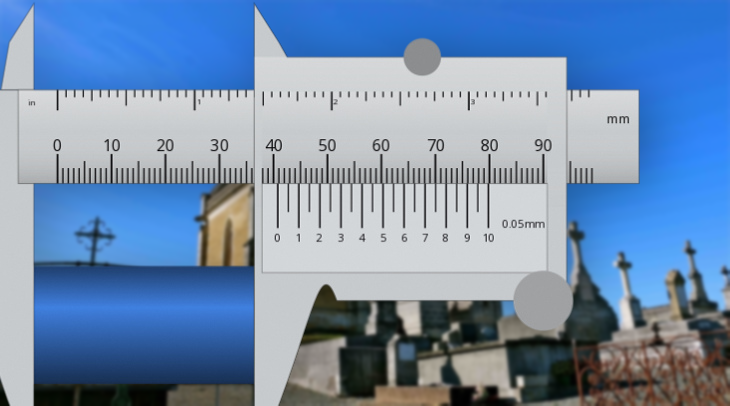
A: 40.8,mm
